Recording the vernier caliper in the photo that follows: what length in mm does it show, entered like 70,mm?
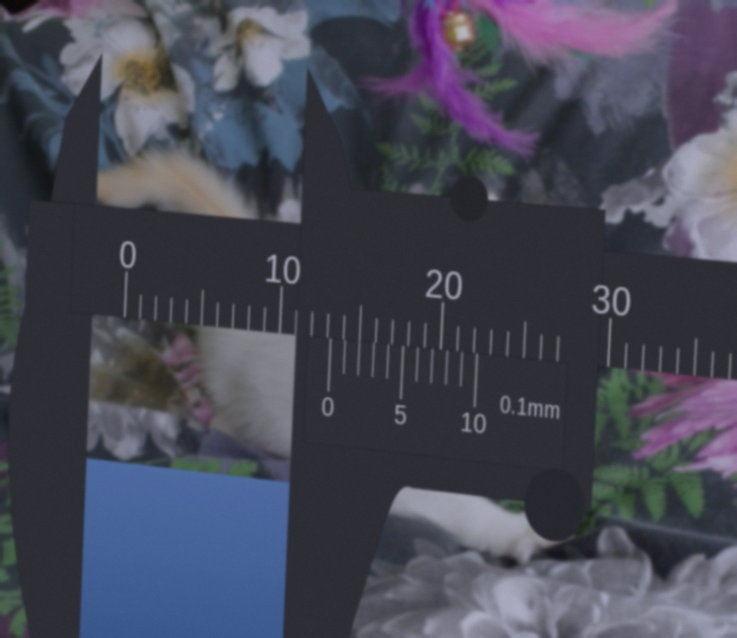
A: 13.2,mm
